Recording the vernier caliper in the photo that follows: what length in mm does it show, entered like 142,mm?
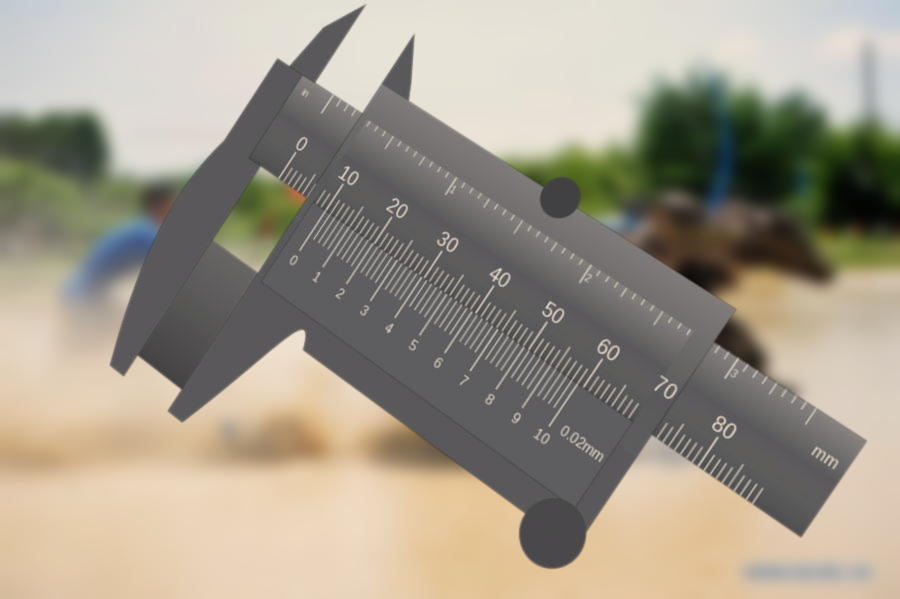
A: 10.0,mm
